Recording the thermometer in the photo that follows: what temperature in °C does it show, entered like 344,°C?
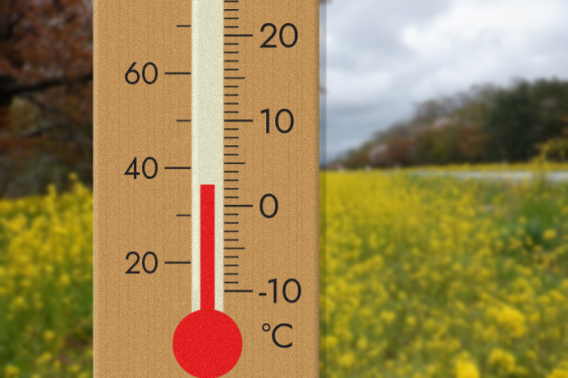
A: 2.5,°C
